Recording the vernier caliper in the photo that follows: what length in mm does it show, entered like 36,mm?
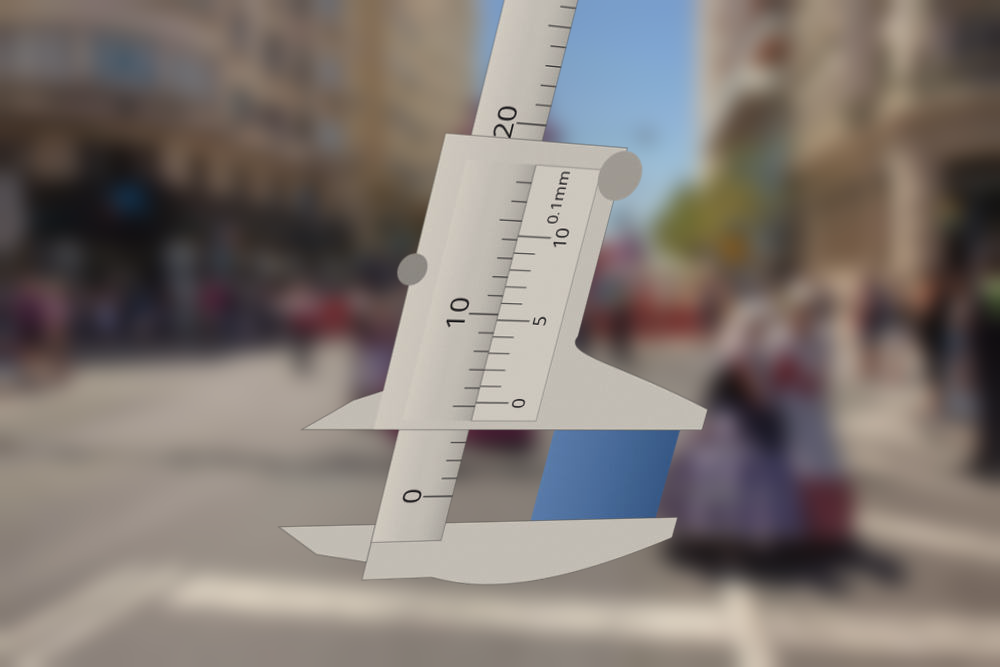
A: 5.2,mm
